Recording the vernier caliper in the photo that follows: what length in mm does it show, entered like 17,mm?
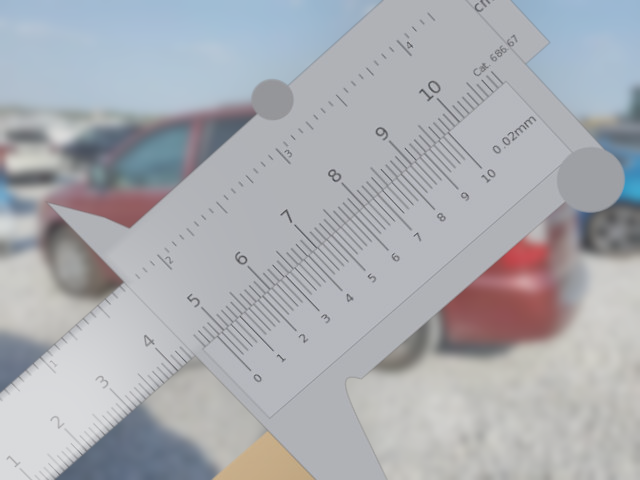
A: 48.6,mm
